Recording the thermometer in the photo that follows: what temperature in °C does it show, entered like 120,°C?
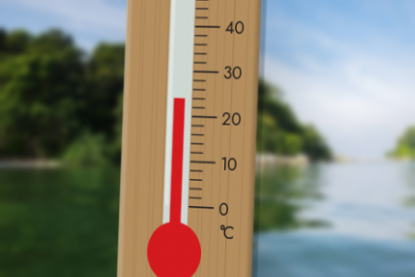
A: 24,°C
